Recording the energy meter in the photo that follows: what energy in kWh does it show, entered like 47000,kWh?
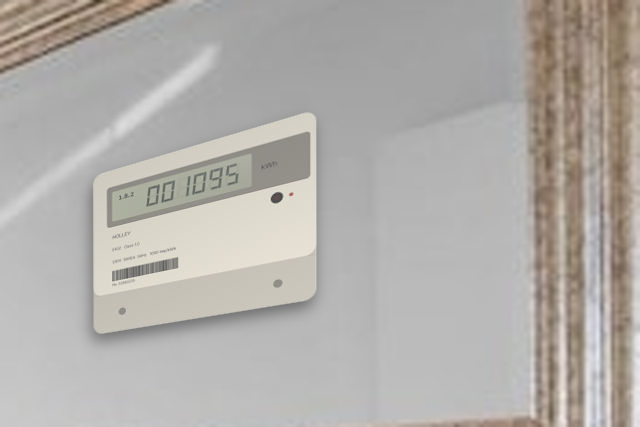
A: 1095,kWh
